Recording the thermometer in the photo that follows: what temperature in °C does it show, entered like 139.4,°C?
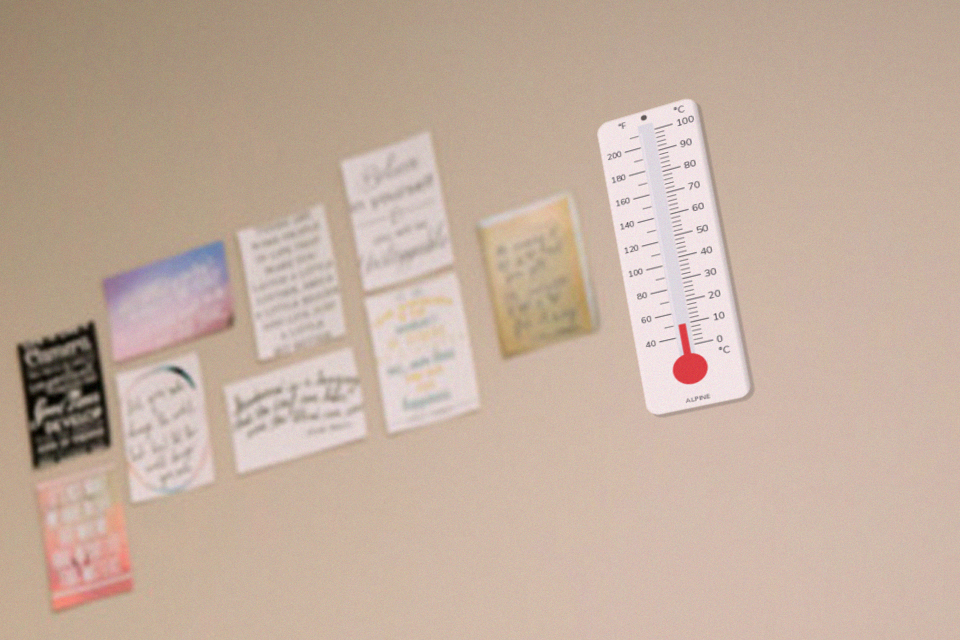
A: 10,°C
